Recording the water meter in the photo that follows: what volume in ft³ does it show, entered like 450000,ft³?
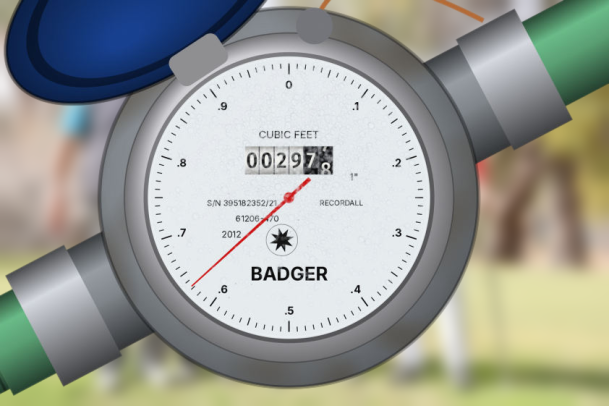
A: 2977.63,ft³
